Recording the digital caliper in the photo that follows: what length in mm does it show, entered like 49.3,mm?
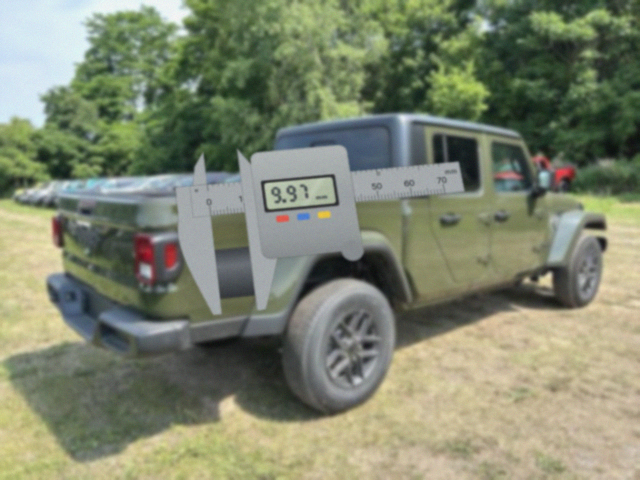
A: 9.97,mm
